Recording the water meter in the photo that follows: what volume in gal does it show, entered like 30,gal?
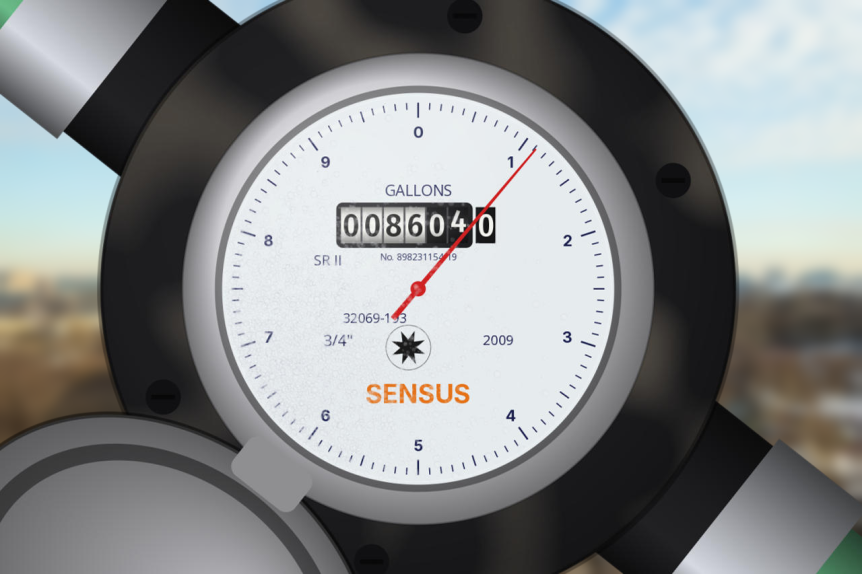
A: 86041.1,gal
